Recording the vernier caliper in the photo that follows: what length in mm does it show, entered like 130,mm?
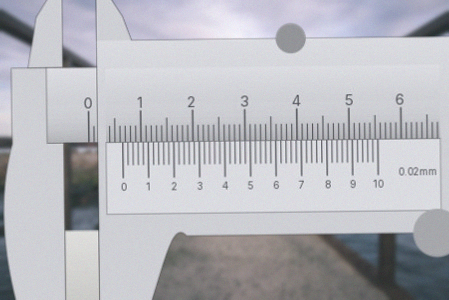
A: 6.5,mm
